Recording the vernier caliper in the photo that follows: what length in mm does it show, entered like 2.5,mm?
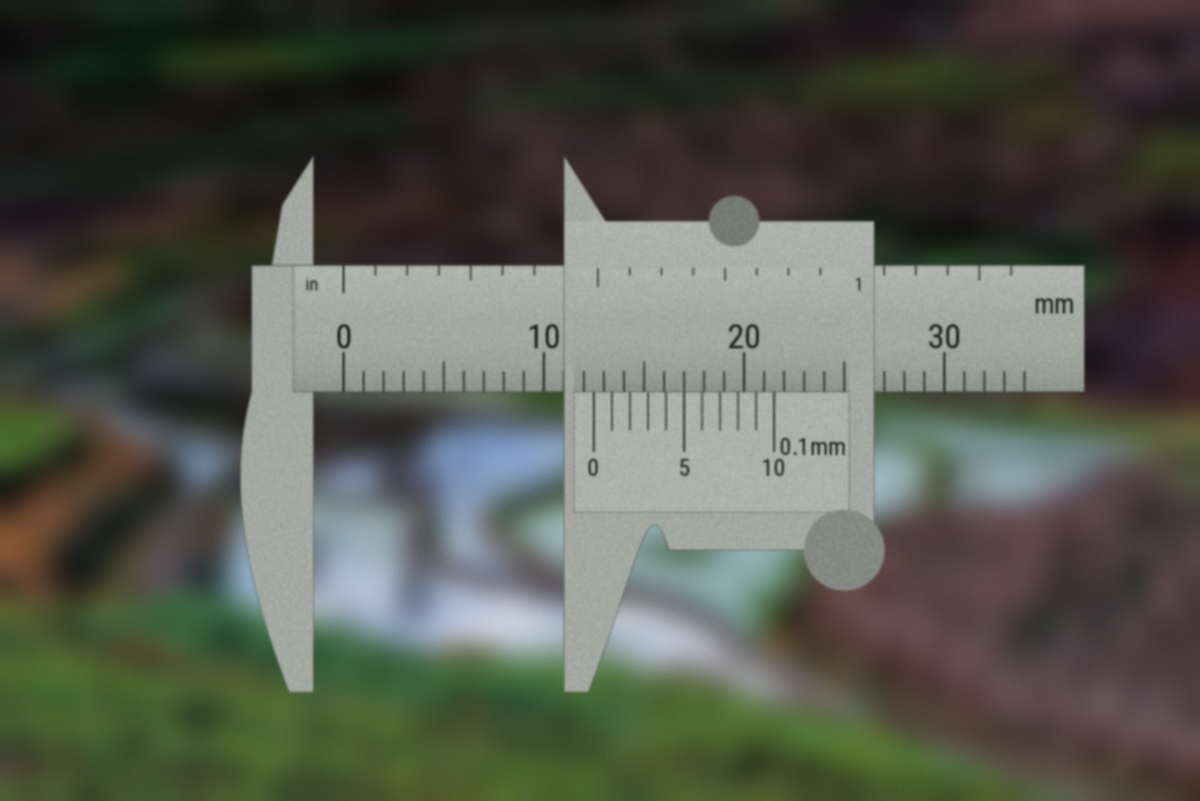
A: 12.5,mm
